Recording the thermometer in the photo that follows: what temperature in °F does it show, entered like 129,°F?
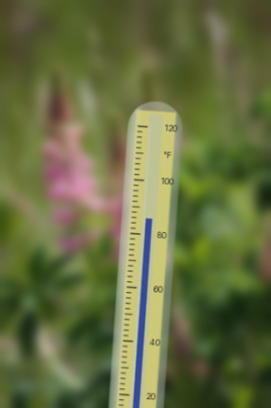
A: 86,°F
